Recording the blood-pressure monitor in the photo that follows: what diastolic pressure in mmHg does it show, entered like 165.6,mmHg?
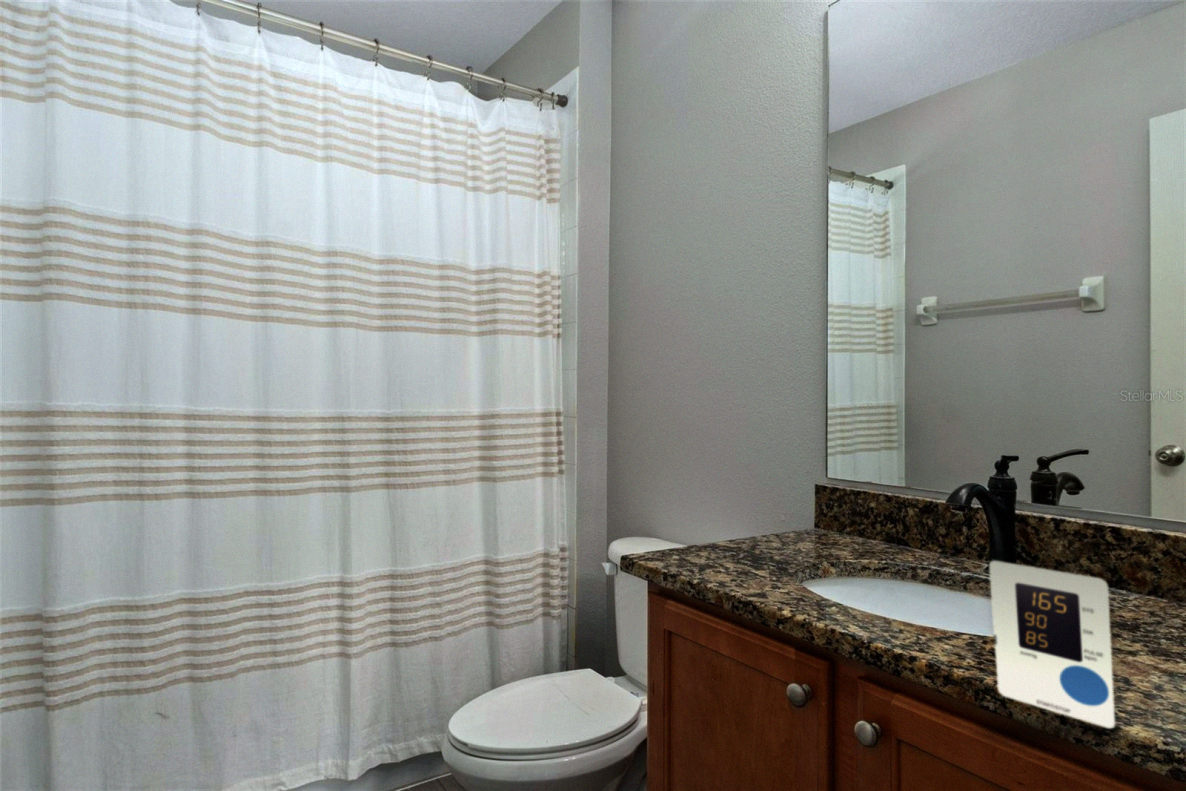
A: 90,mmHg
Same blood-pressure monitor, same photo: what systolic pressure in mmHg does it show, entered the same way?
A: 165,mmHg
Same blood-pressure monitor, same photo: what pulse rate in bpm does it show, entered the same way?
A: 85,bpm
